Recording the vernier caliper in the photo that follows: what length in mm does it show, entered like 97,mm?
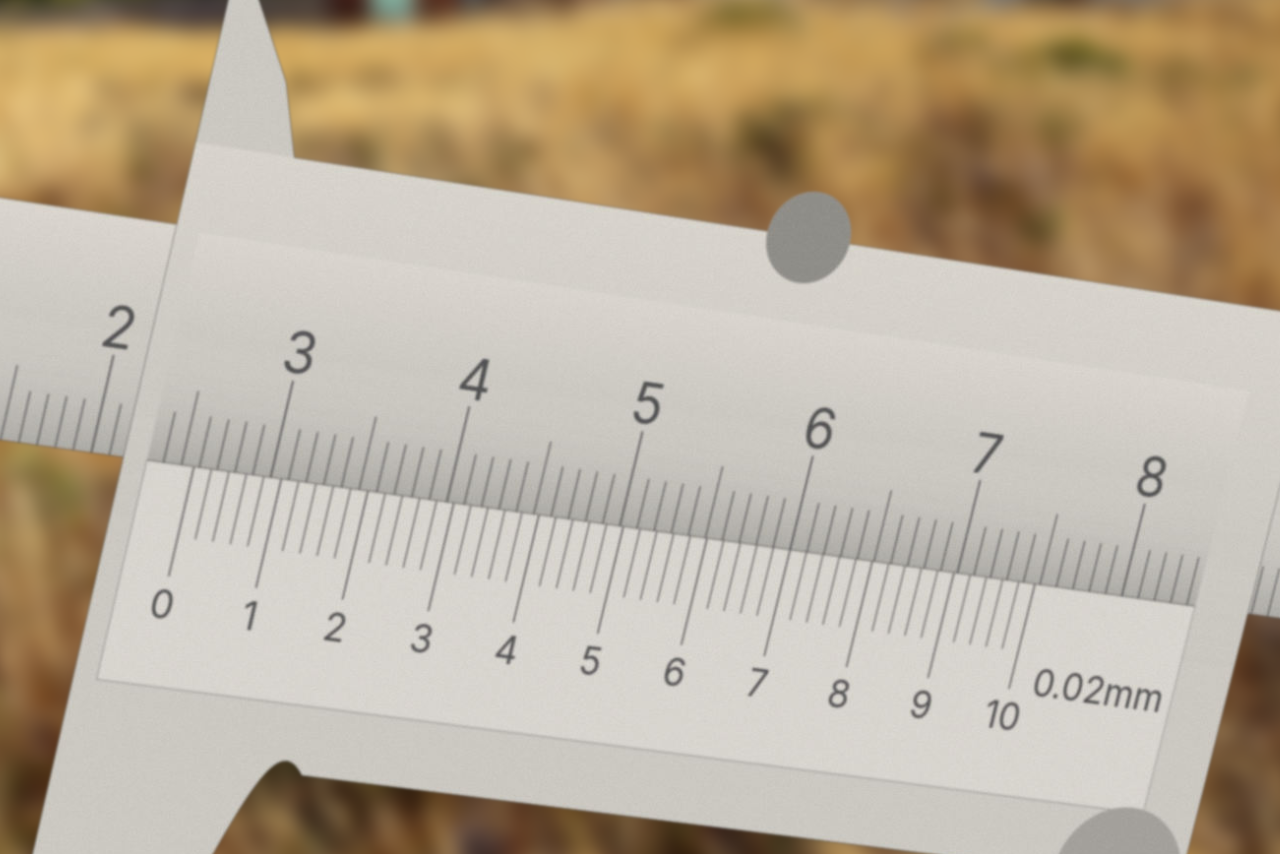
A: 25.7,mm
